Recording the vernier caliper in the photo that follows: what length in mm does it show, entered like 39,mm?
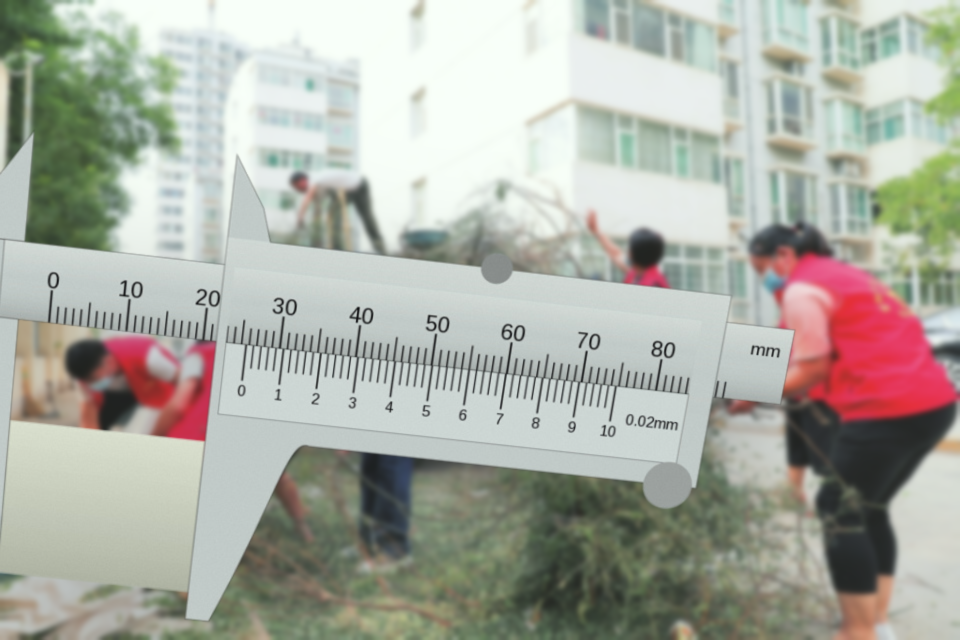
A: 25.6,mm
